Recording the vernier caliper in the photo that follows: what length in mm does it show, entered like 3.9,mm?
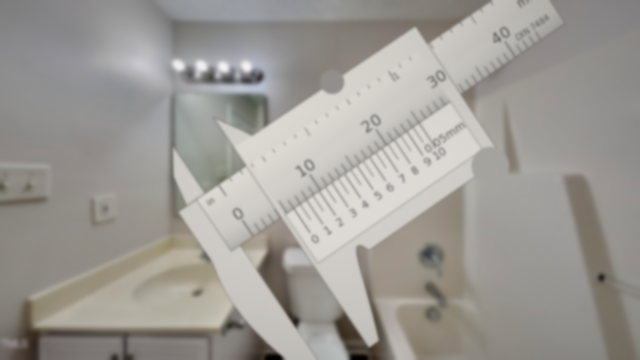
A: 6.0,mm
